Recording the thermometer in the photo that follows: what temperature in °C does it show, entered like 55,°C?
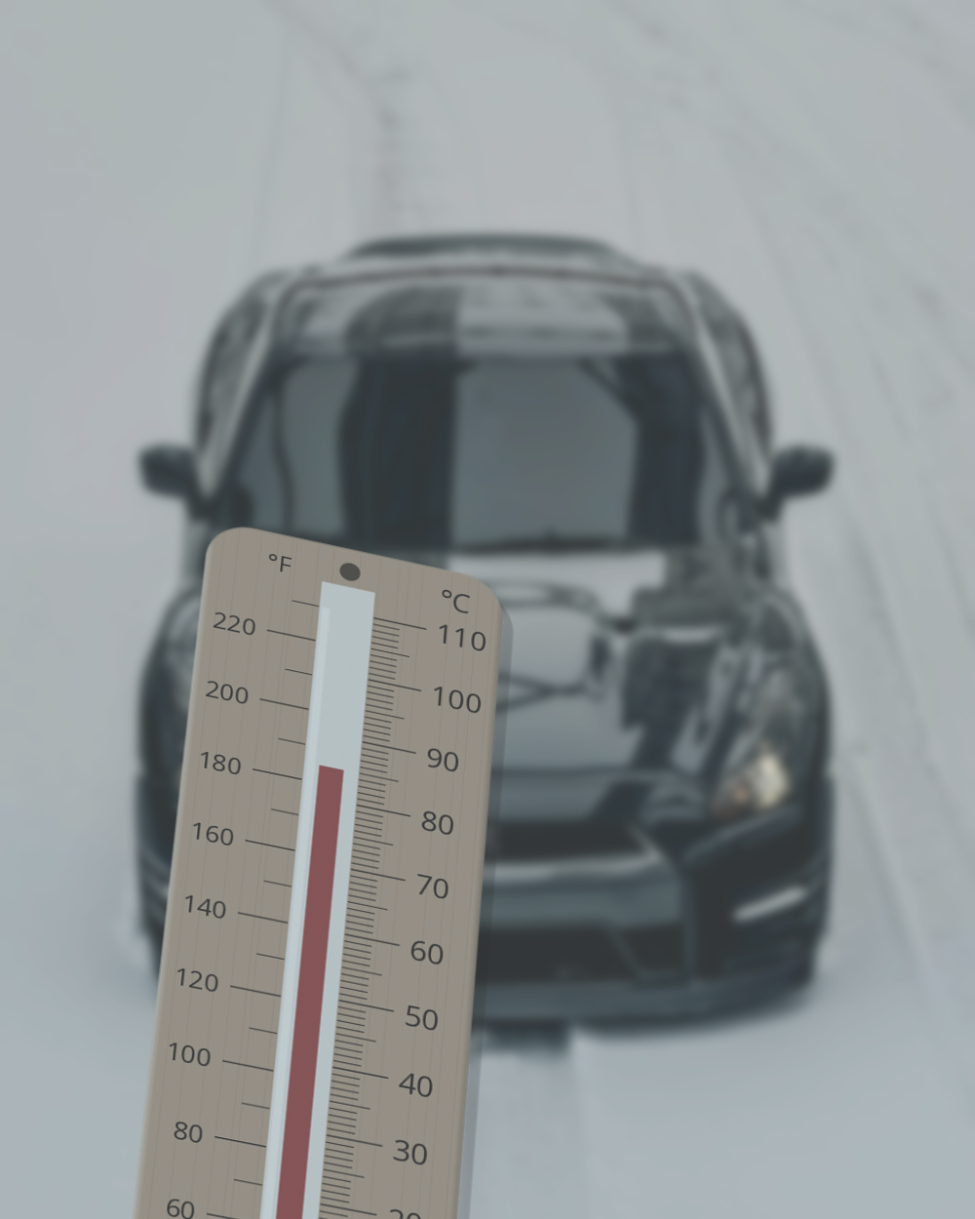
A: 85,°C
